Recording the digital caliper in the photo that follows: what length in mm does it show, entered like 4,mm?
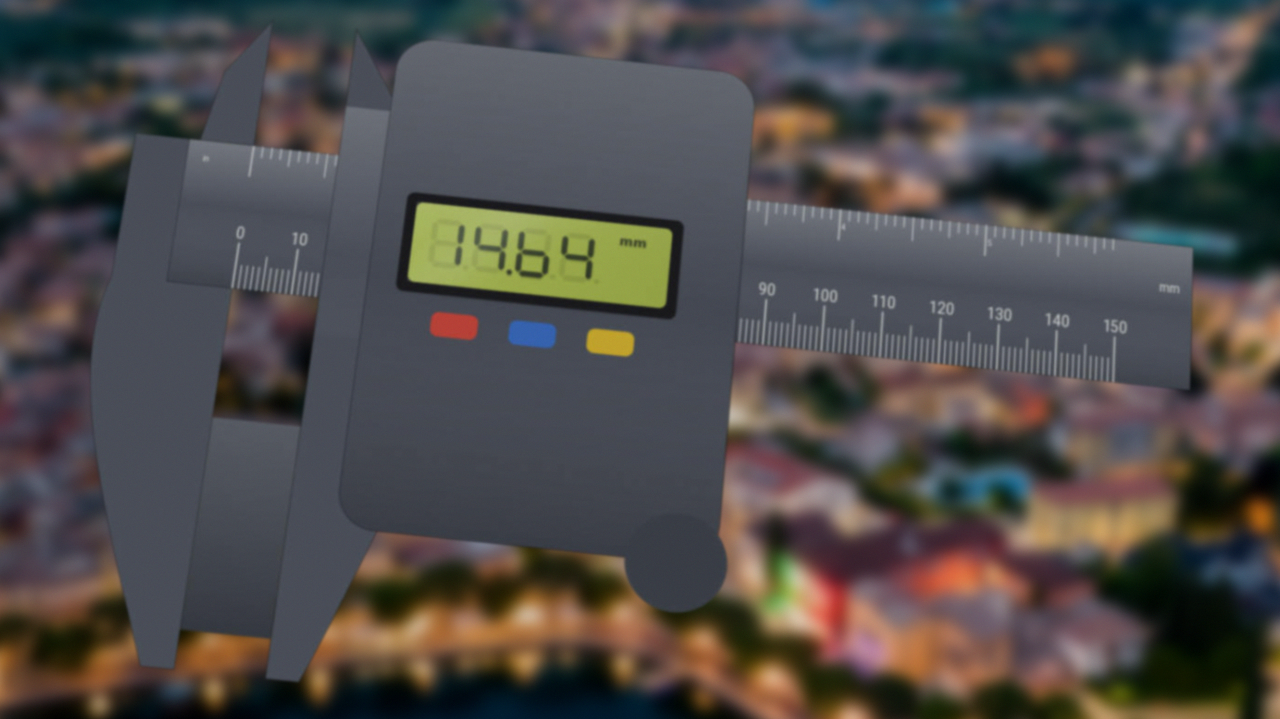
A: 14.64,mm
